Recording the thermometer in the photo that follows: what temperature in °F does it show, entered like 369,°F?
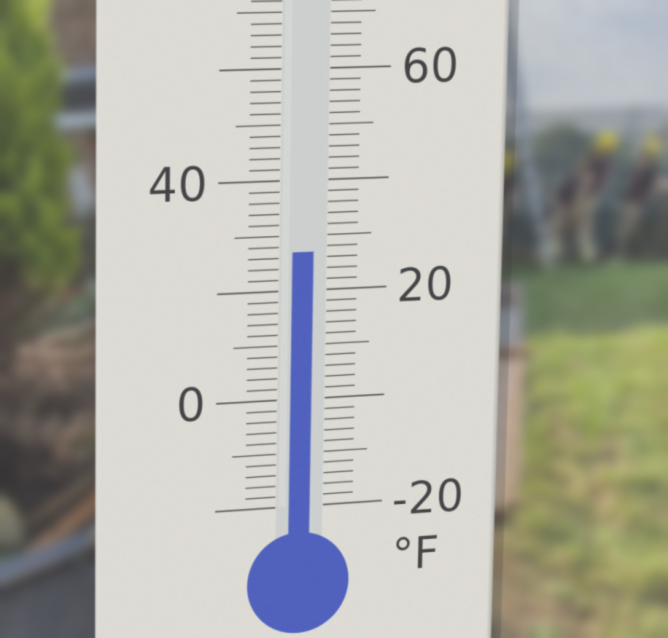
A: 27,°F
